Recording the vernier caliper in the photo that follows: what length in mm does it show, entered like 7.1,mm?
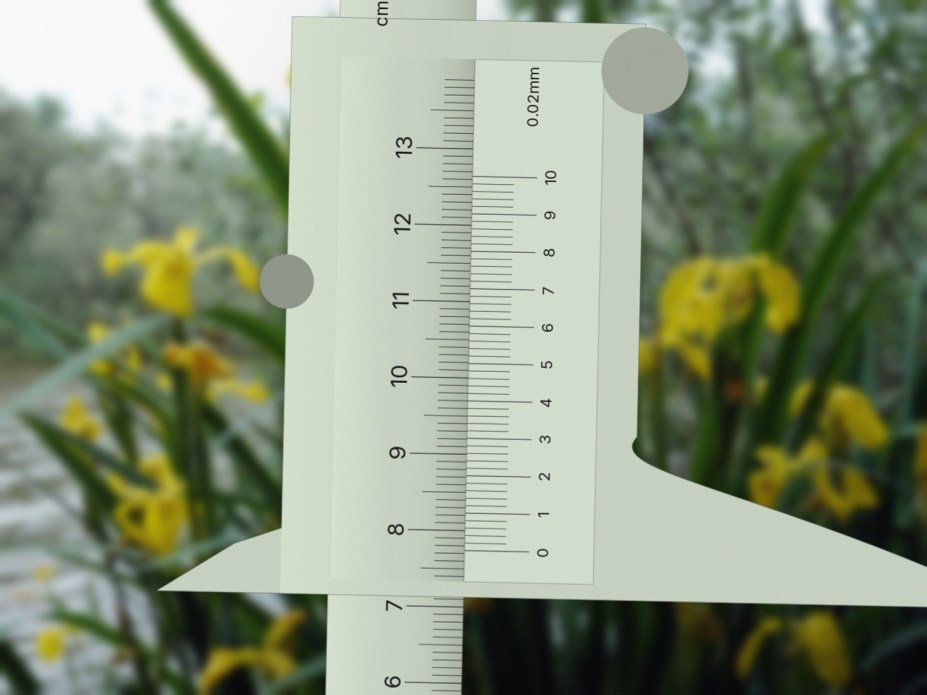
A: 77.4,mm
